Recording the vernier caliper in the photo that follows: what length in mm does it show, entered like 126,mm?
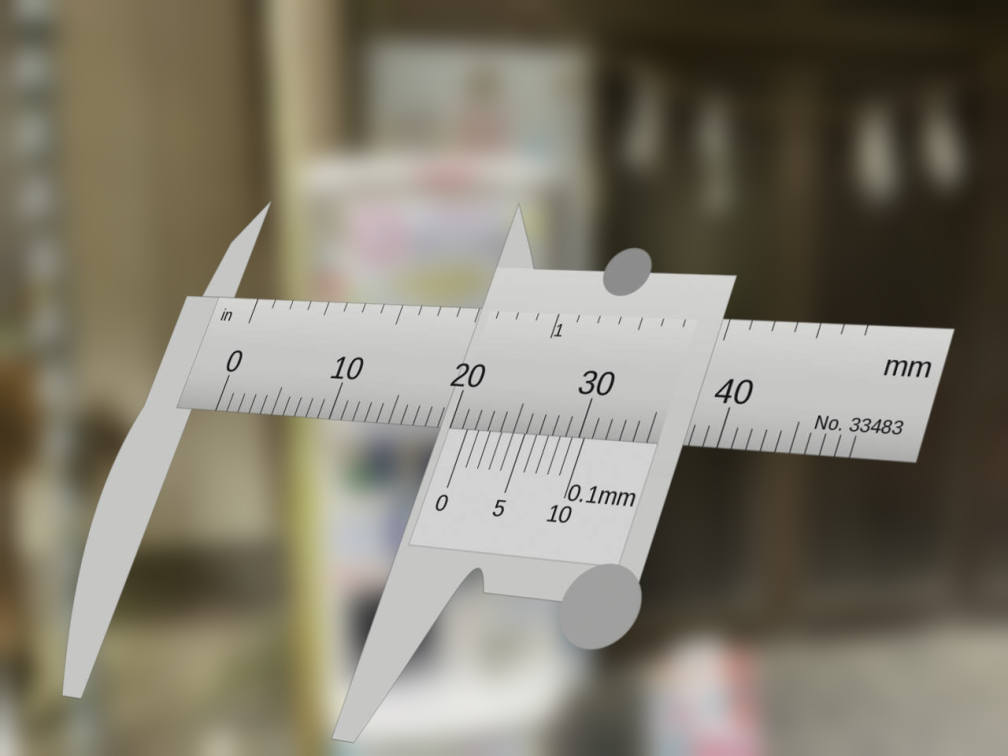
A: 21.4,mm
